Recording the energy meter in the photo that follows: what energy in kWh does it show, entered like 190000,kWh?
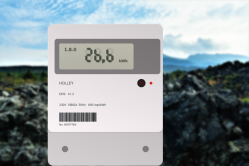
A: 26.6,kWh
